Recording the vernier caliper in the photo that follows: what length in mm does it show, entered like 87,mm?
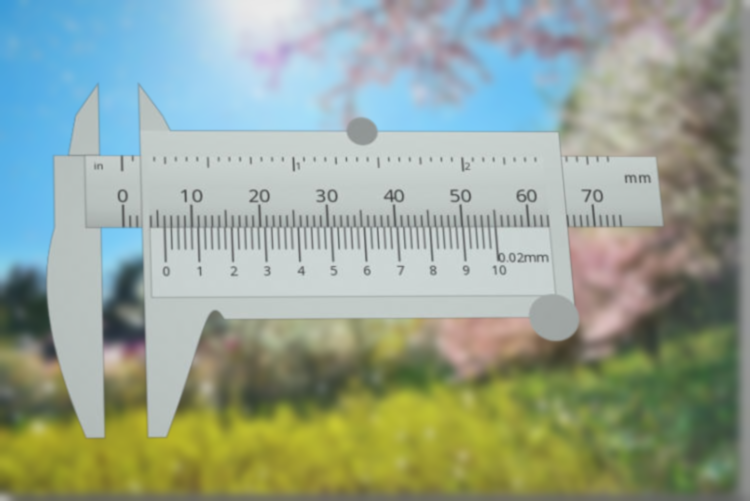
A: 6.0,mm
